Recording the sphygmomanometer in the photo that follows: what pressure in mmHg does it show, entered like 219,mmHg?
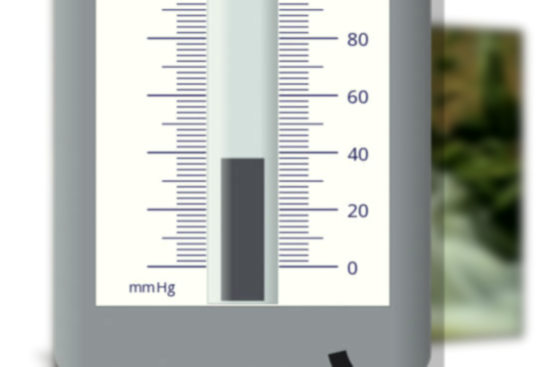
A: 38,mmHg
